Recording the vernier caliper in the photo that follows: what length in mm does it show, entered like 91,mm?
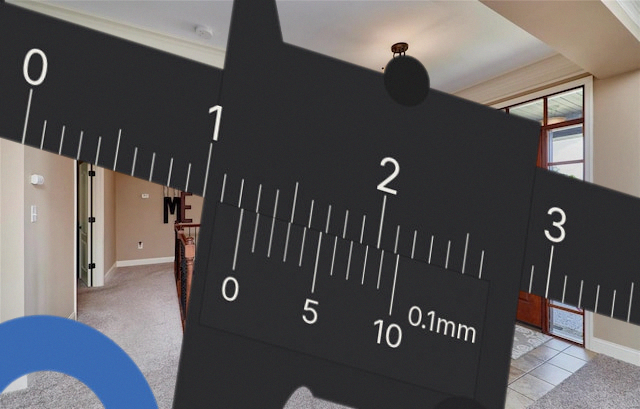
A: 12.2,mm
